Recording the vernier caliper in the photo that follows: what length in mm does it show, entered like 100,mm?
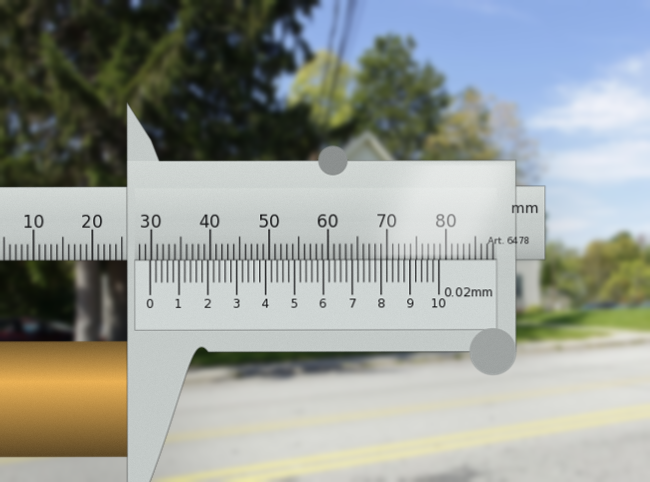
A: 29.8,mm
